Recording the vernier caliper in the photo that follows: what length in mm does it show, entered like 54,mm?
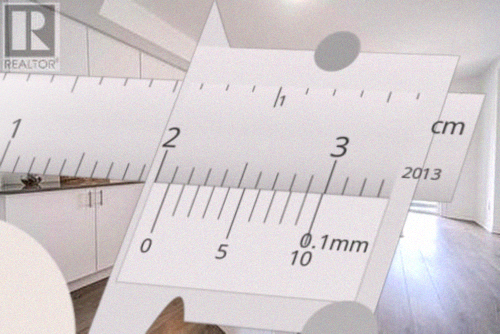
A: 20.9,mm
